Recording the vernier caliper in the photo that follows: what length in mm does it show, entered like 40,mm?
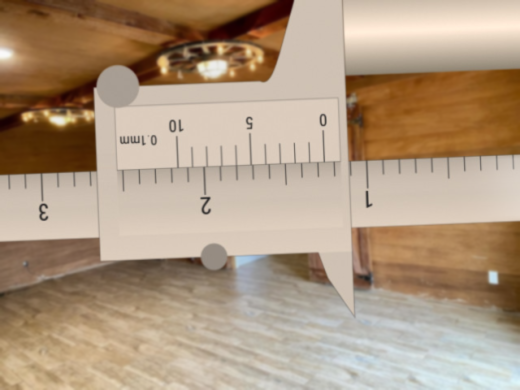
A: 12.6,mm
